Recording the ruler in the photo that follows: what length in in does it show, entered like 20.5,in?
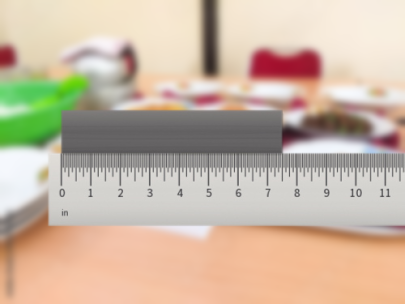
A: 7.5,in
